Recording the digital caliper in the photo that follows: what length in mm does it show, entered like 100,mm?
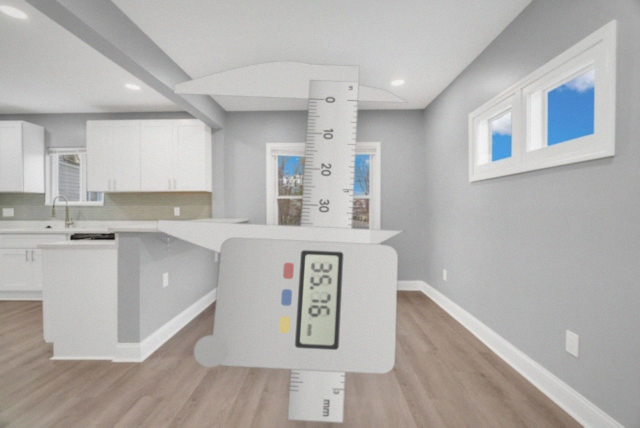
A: 35.76,mm
